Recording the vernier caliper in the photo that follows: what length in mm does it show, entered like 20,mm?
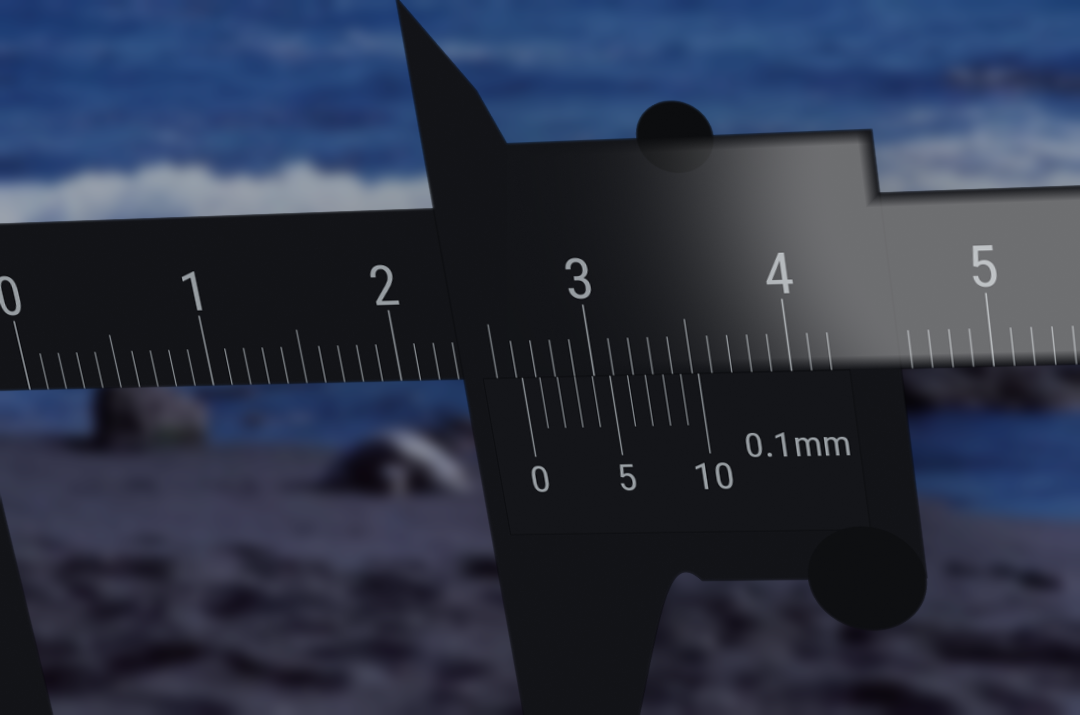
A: 26.3,mm
